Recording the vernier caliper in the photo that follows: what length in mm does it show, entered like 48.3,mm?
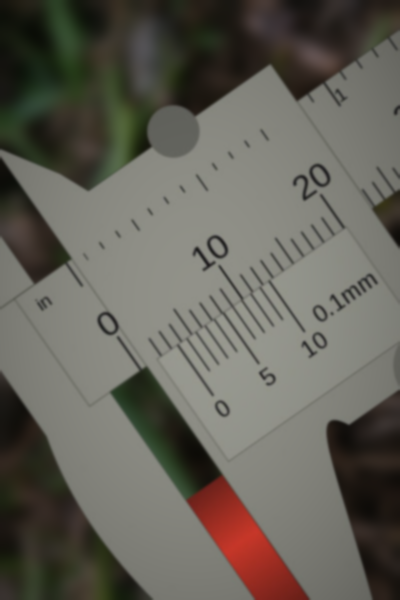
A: 3.6,mm
